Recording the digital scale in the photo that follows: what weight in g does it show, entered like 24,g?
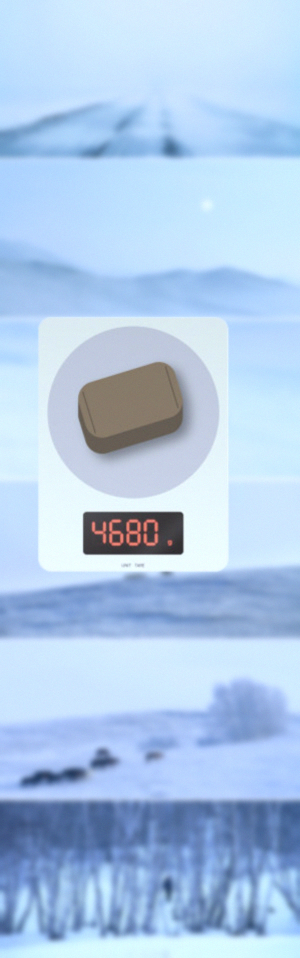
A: 4680,g
